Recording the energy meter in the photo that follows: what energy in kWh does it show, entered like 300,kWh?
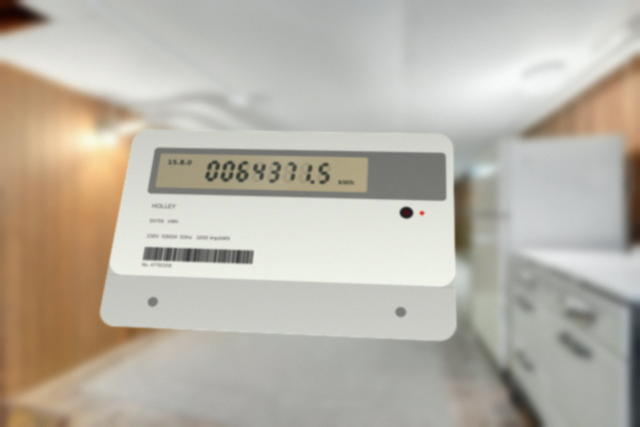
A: 64371.5,kWh
